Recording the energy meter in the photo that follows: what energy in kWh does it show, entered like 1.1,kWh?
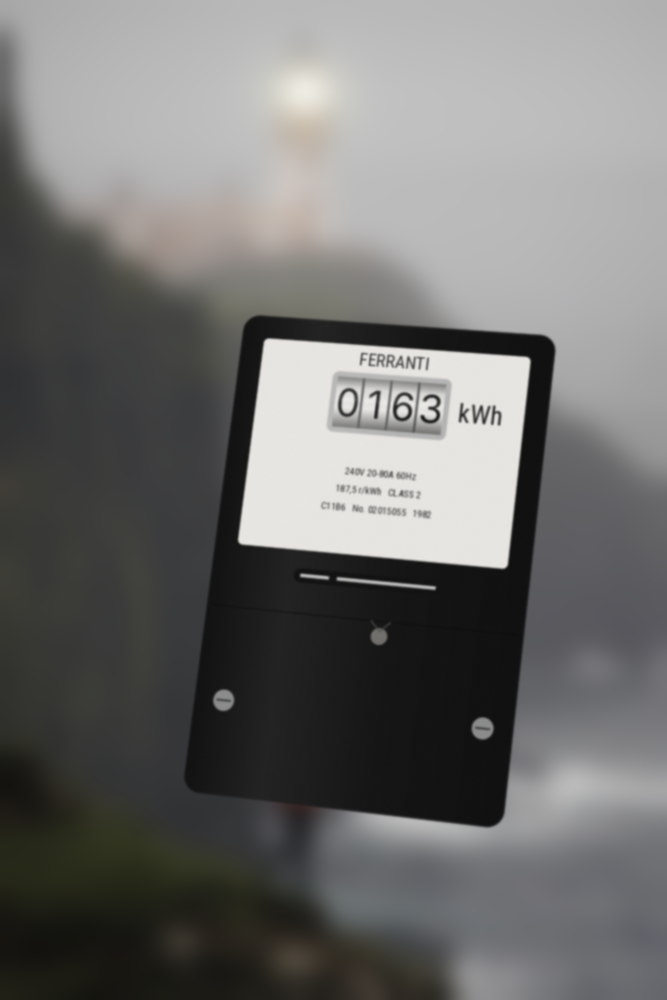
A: 163,kWh
